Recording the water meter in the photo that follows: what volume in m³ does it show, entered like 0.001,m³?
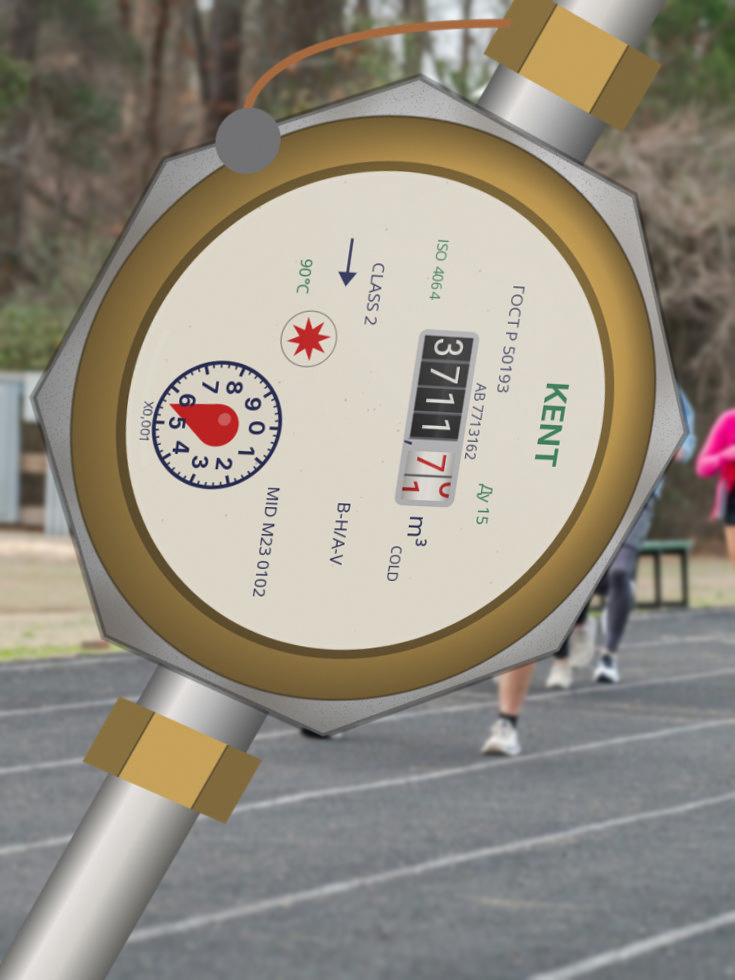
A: 3711.705,m³
